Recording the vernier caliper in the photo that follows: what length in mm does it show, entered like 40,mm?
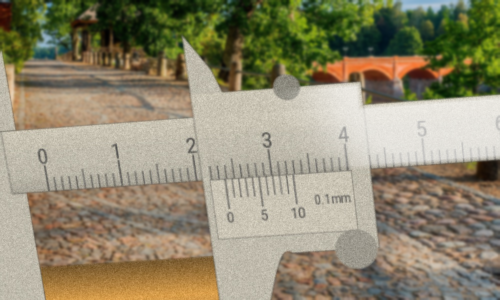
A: 23.8,mm
